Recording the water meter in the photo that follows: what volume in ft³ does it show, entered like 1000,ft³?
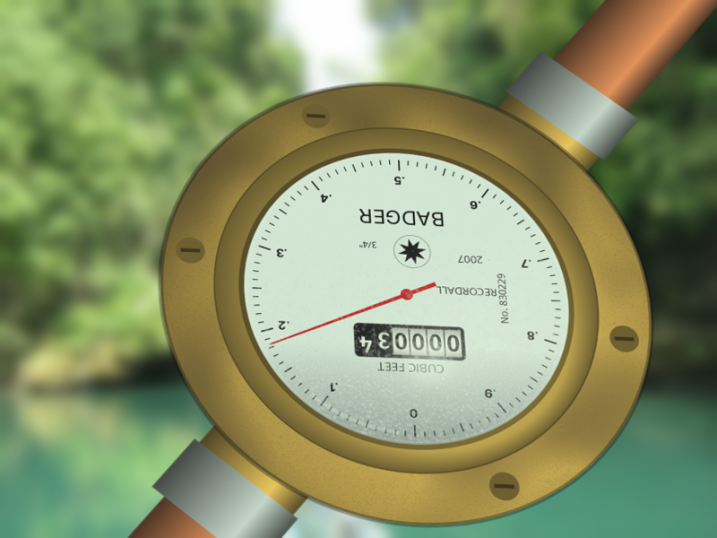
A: 34.18,ft³
